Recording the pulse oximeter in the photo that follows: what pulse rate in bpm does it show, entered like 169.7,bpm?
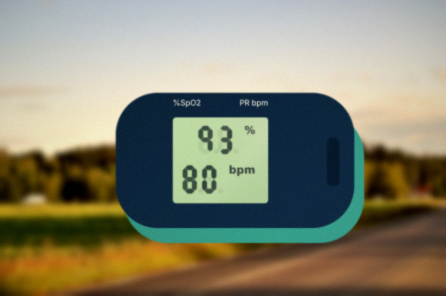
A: 80,bpm
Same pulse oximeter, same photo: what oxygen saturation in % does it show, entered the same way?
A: 93,%
